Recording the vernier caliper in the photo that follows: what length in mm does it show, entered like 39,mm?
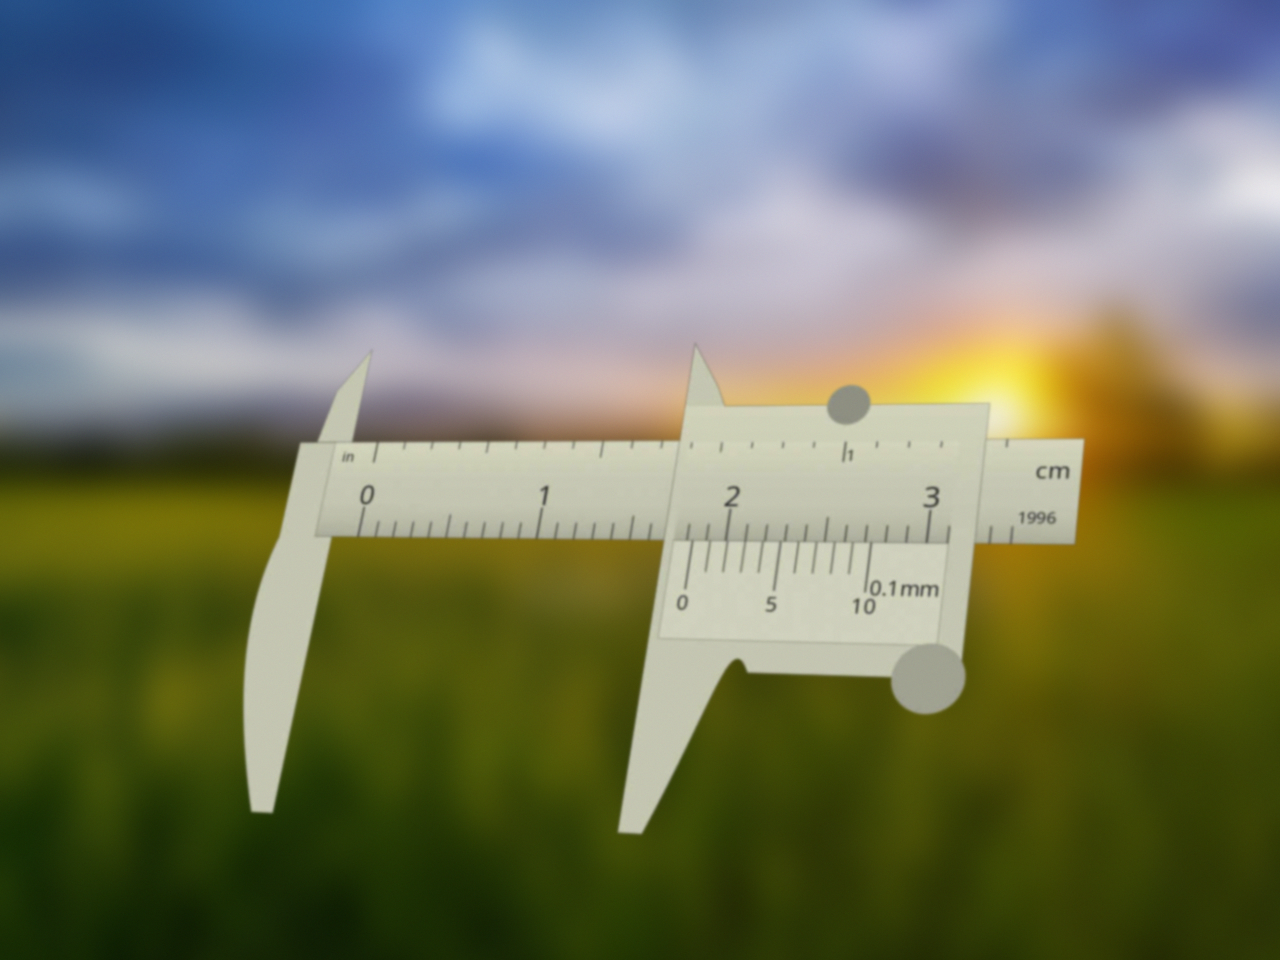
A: 18.3,mm
